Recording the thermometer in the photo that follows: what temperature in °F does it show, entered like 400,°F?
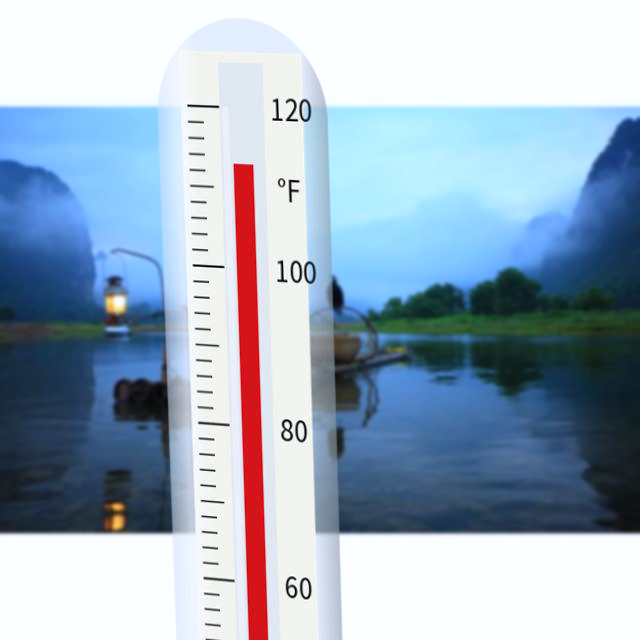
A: 113,°F
